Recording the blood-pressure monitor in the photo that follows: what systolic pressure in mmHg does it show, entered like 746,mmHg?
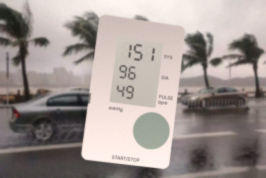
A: 151,mmHg
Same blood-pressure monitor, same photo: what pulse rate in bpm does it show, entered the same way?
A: 49,bpm
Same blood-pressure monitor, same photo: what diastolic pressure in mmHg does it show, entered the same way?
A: 96,mmHg
